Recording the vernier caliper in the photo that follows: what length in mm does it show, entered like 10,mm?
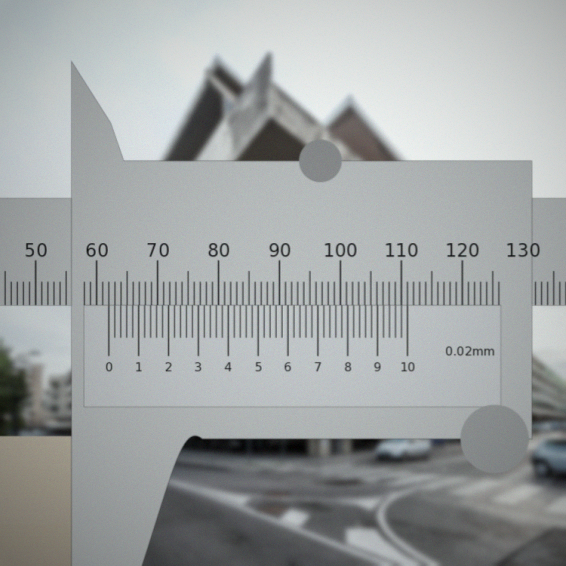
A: 62.0,mm
